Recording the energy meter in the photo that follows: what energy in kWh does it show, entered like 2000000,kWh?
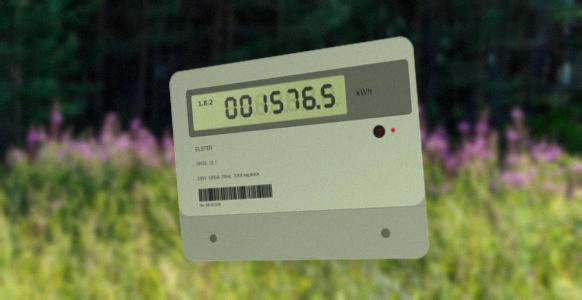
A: 1576.5,kWh
